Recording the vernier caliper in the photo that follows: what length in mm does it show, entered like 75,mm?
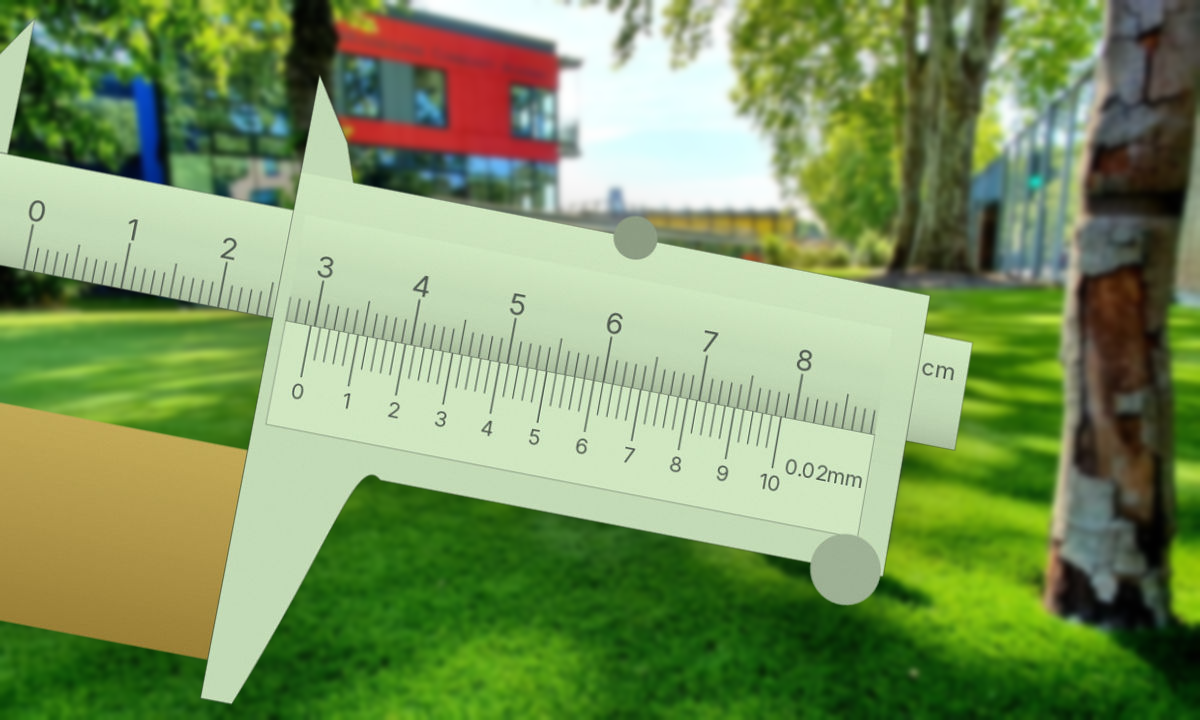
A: 29.6,mm
